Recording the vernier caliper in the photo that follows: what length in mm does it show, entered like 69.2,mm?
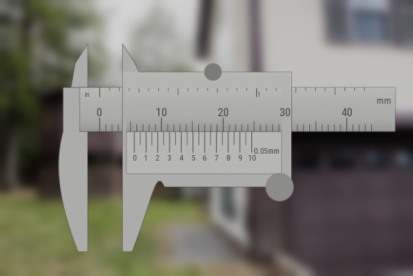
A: 5.6,mm
